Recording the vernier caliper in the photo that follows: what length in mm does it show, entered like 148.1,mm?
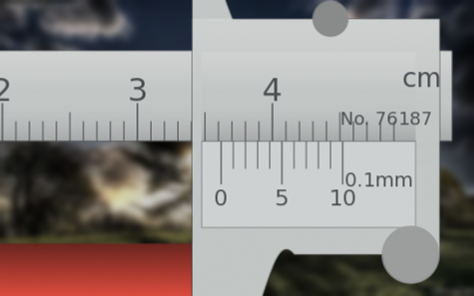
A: 36.2,mm
